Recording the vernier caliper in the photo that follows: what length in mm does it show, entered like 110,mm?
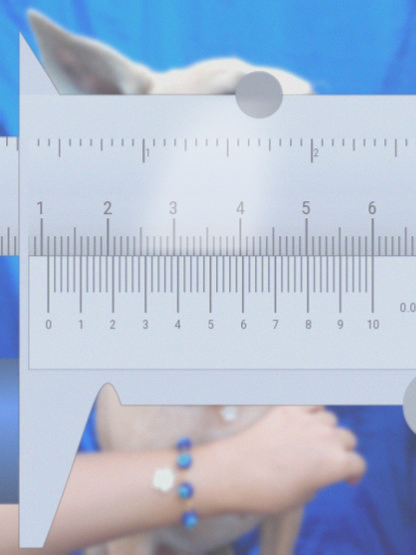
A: 11.0,mm
